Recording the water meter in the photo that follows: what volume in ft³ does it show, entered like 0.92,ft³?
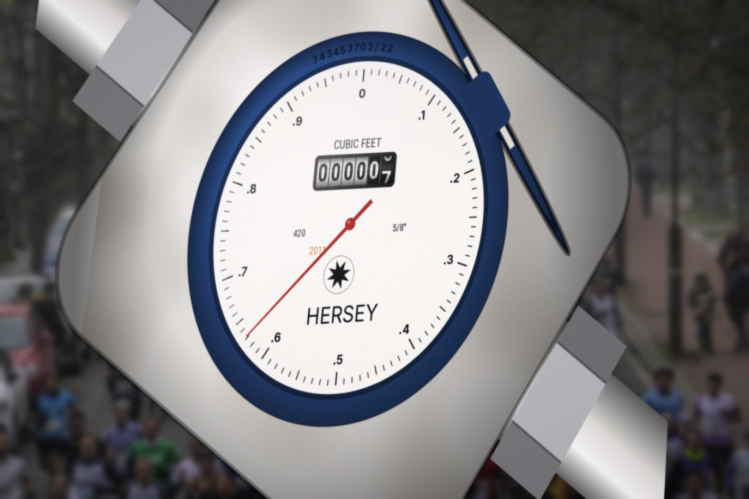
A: 6.63,ft³
